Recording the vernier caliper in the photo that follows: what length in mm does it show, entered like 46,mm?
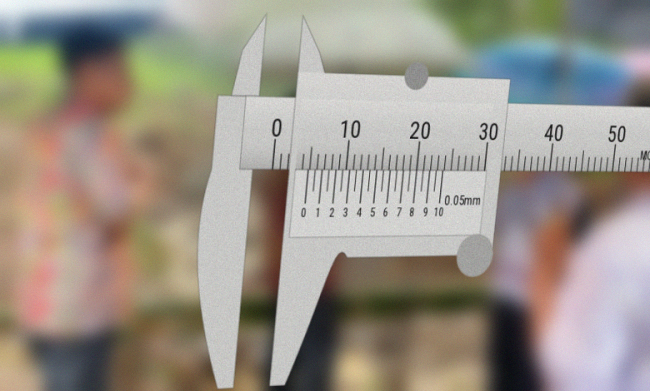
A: 4.8,mm
